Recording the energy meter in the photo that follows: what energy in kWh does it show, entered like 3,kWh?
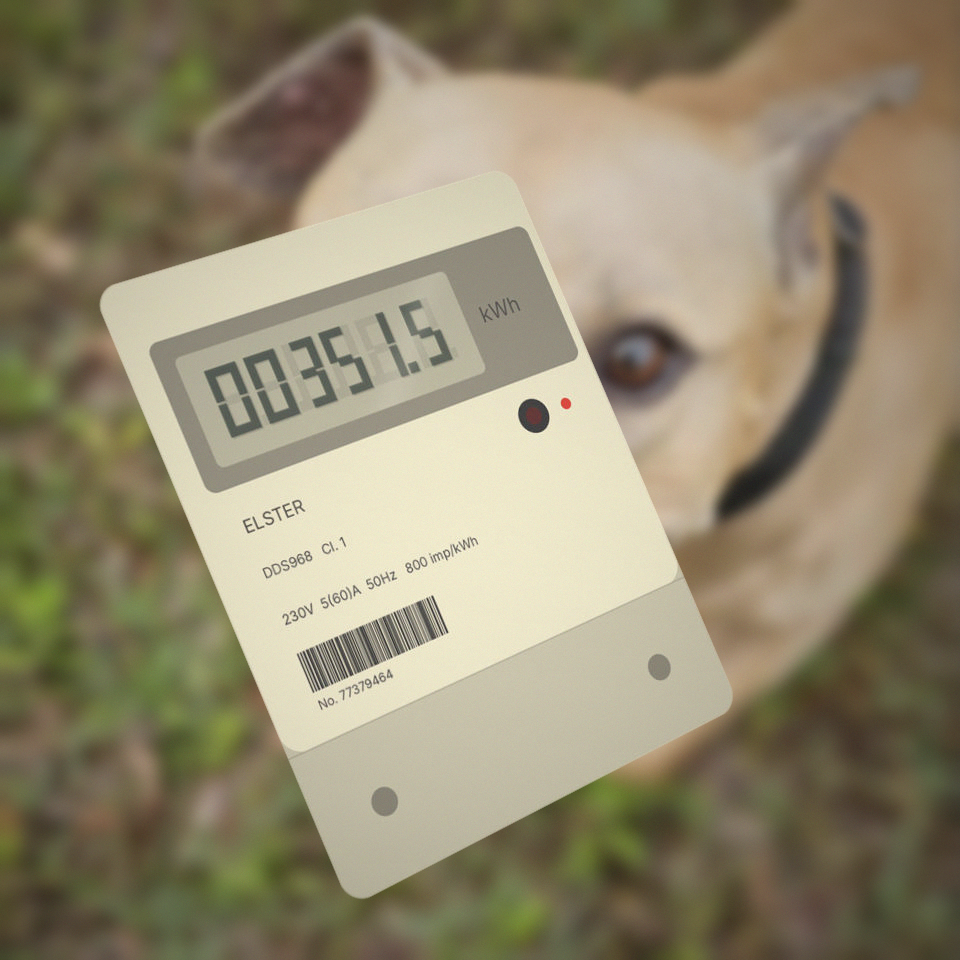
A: 351.5,kWh
